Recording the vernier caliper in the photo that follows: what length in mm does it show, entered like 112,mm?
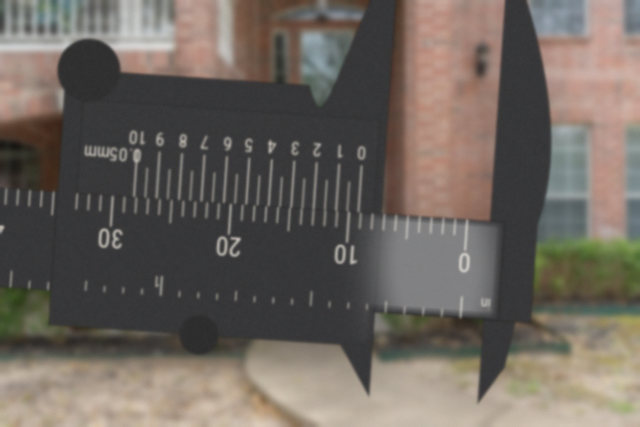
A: 9.2,mm
